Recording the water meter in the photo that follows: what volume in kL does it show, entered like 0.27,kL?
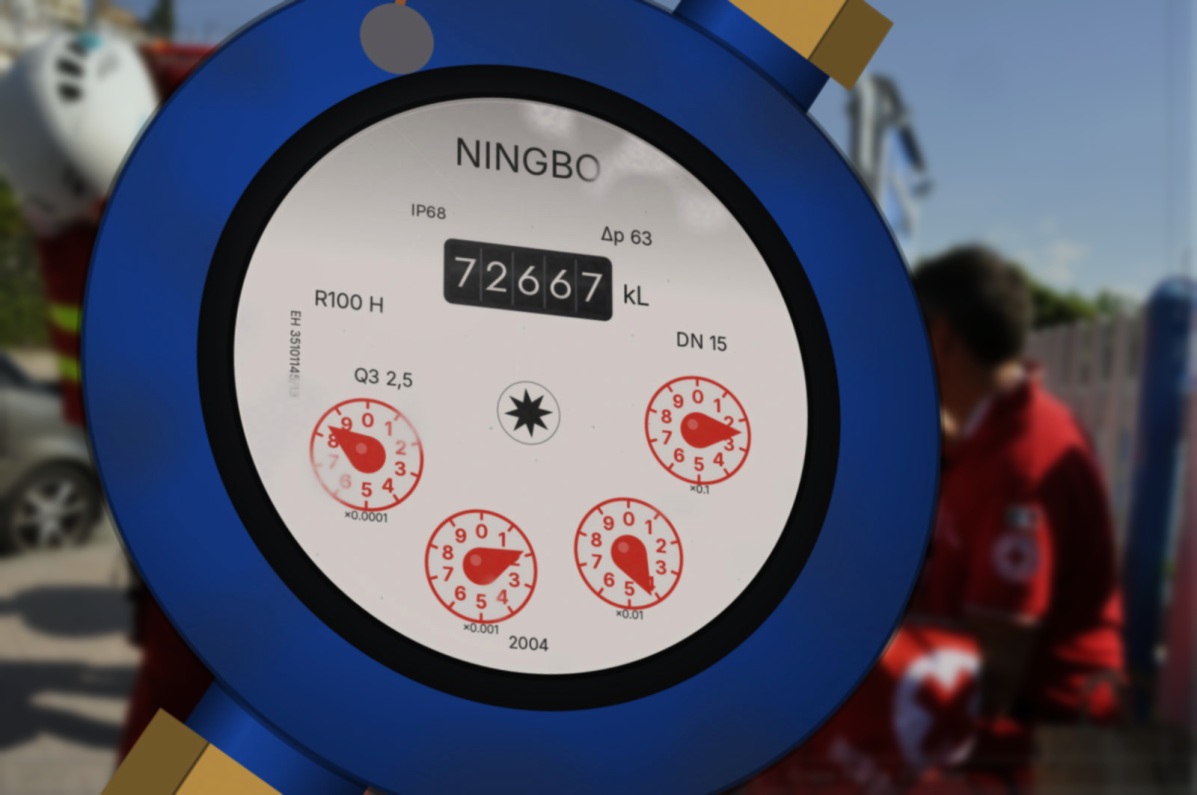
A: 72667.2418,kL
